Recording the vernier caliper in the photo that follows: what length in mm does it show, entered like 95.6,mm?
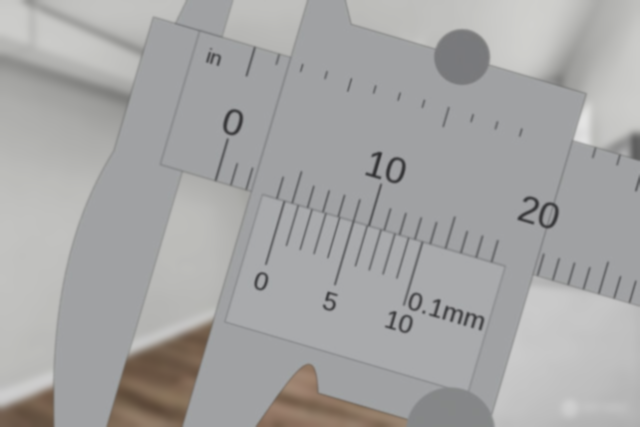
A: 4.5,mm
